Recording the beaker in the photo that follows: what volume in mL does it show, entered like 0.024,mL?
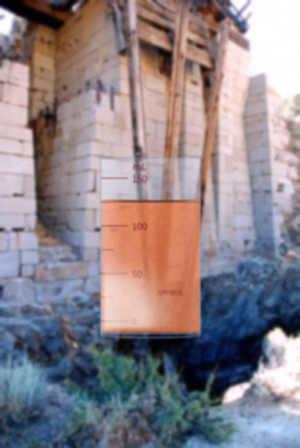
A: 125,mL
